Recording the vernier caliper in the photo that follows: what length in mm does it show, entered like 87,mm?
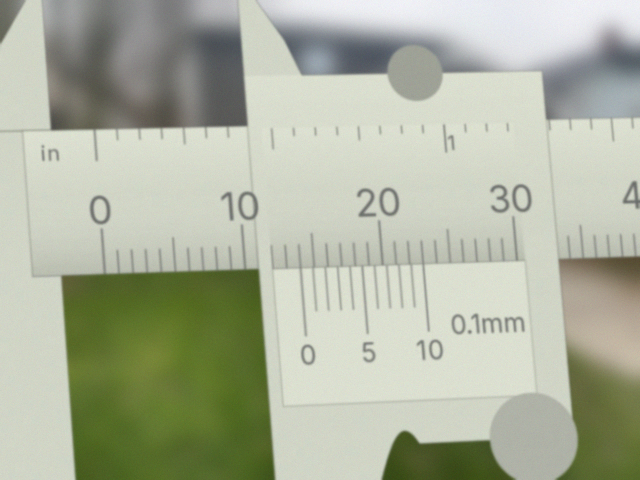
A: 14.0,mm
